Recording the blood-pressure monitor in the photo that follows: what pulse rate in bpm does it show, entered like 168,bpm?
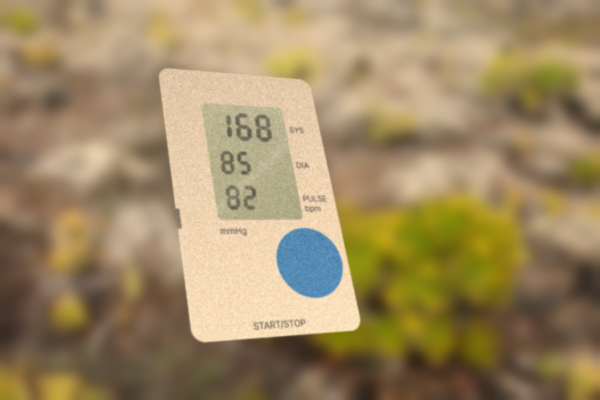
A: 82,bpm
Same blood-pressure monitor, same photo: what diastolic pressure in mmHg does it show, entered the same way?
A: 85,mmHg
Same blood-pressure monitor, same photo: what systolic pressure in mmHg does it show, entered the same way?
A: 168,mmHg
